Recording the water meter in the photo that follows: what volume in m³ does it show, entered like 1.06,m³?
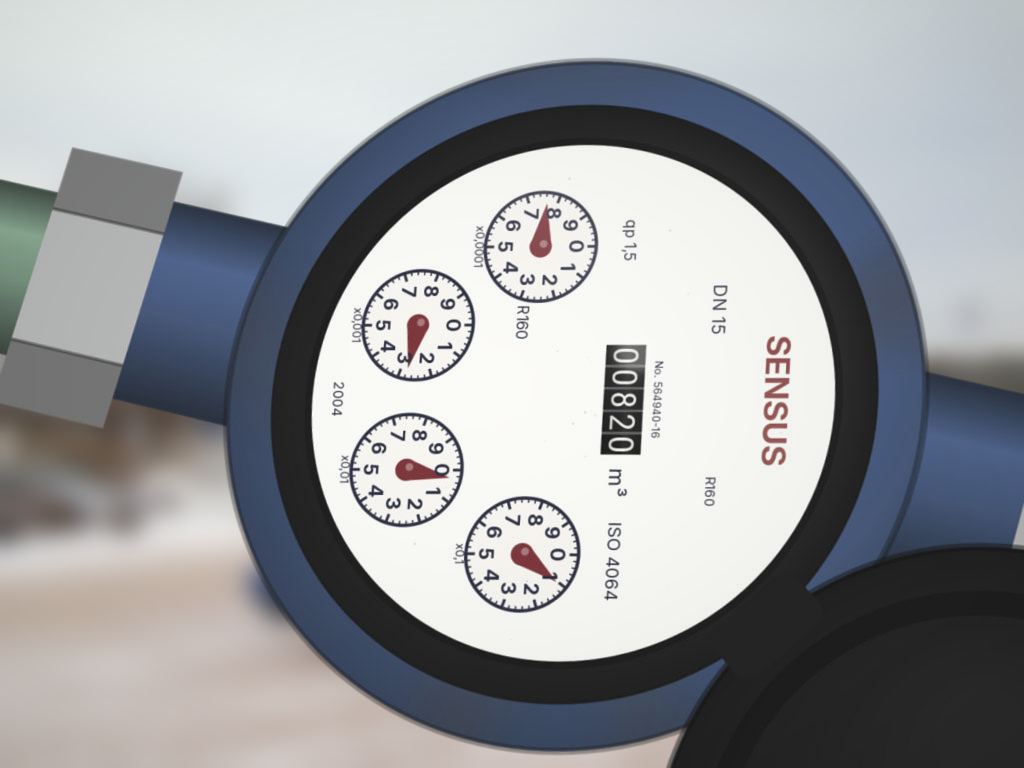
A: 820.1027,m³
